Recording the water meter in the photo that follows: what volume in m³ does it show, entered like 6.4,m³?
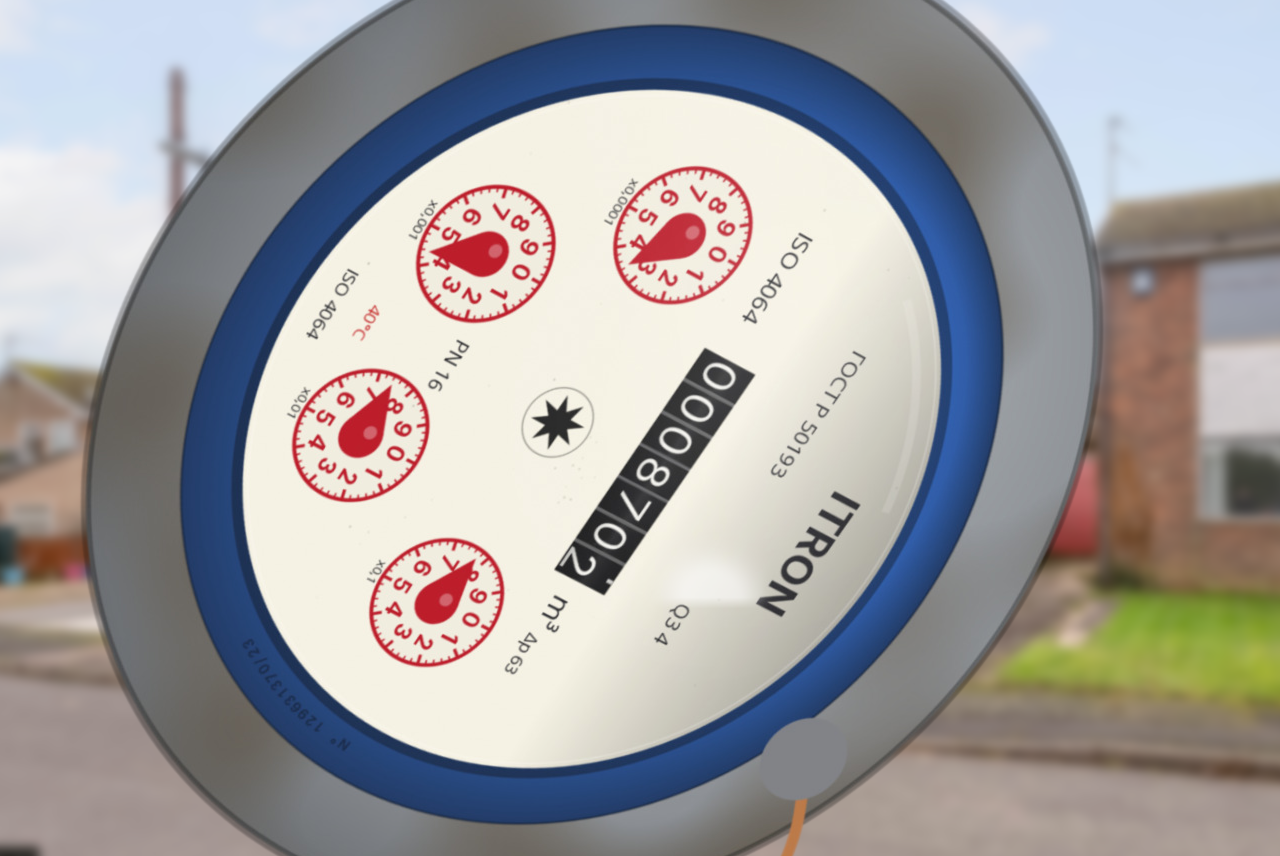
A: 8701.7743,m³
